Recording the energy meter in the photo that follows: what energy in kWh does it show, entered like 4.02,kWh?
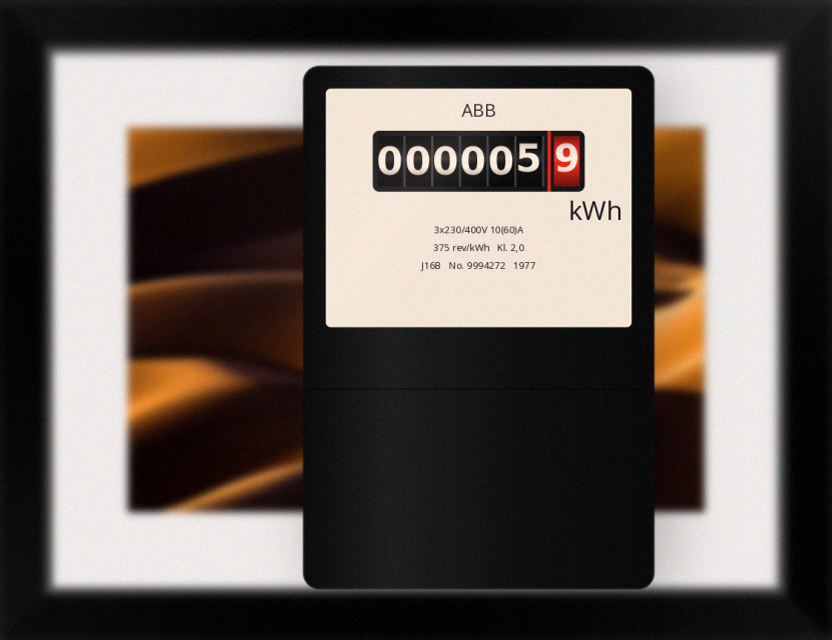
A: 5.9,kWh
